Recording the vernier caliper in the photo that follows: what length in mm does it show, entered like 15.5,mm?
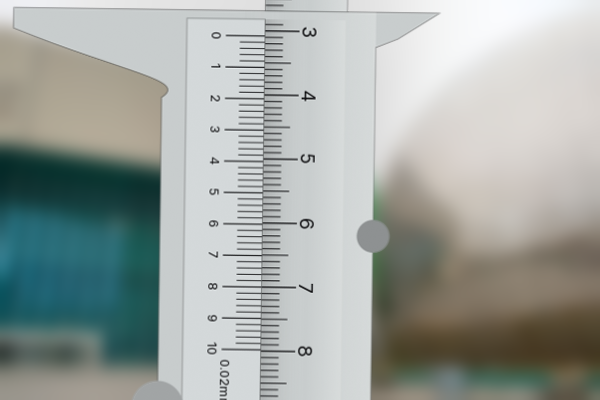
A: 30.8,mm
